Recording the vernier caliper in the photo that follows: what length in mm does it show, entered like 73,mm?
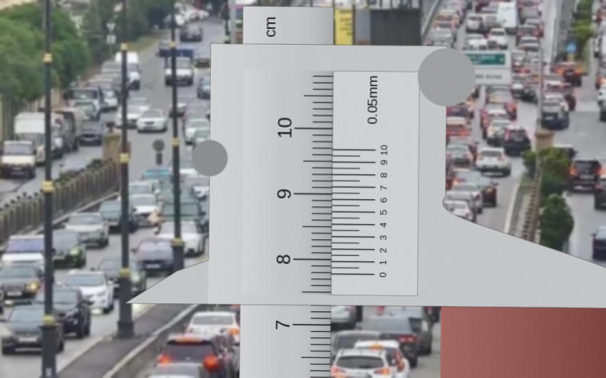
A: 77.8,mm
